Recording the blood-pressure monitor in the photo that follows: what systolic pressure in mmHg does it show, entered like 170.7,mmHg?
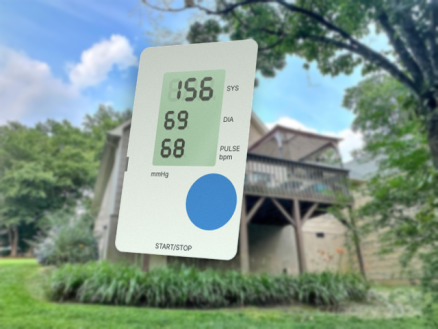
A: 156,mmHg
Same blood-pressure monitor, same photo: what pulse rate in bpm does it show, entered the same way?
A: 68,bpm
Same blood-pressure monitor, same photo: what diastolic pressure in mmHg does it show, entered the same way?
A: 69,mmHg
